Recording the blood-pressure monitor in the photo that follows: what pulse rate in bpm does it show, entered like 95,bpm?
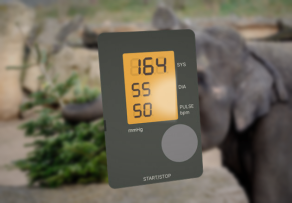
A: 50,bpm
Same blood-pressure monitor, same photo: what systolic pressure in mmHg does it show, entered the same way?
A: 164,mmHg
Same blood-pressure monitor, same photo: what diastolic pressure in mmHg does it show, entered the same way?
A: 55,mmHg
